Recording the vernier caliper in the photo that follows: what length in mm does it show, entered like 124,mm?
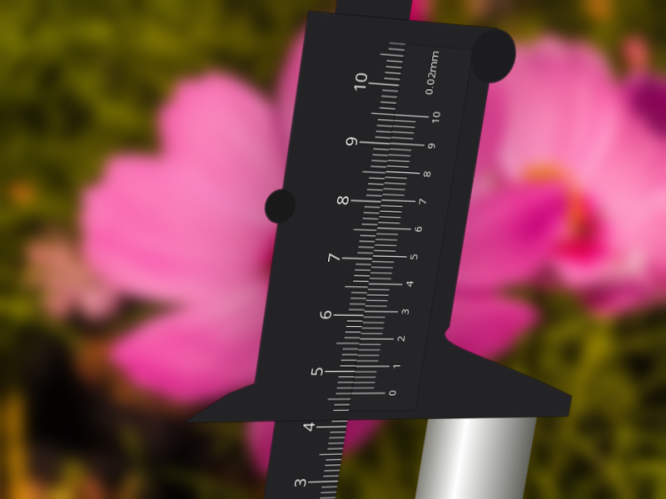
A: 46.0,mm
